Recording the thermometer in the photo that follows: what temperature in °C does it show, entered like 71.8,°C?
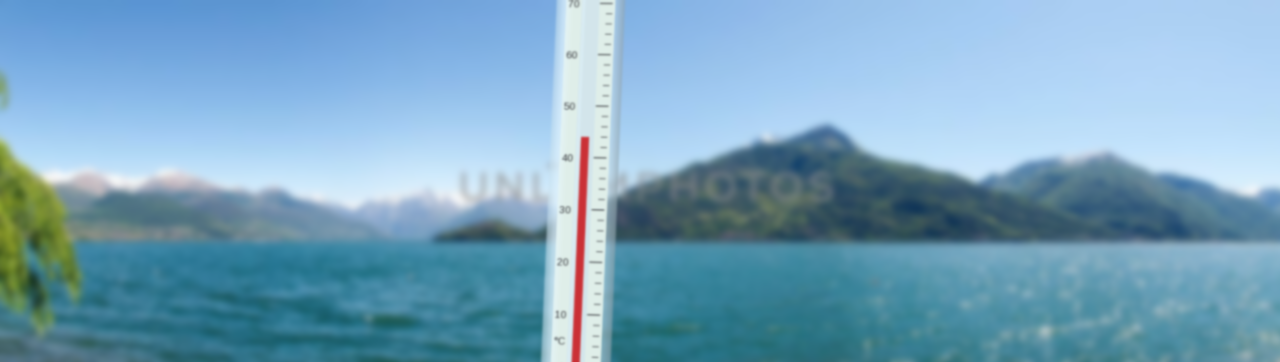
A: 44,°C
